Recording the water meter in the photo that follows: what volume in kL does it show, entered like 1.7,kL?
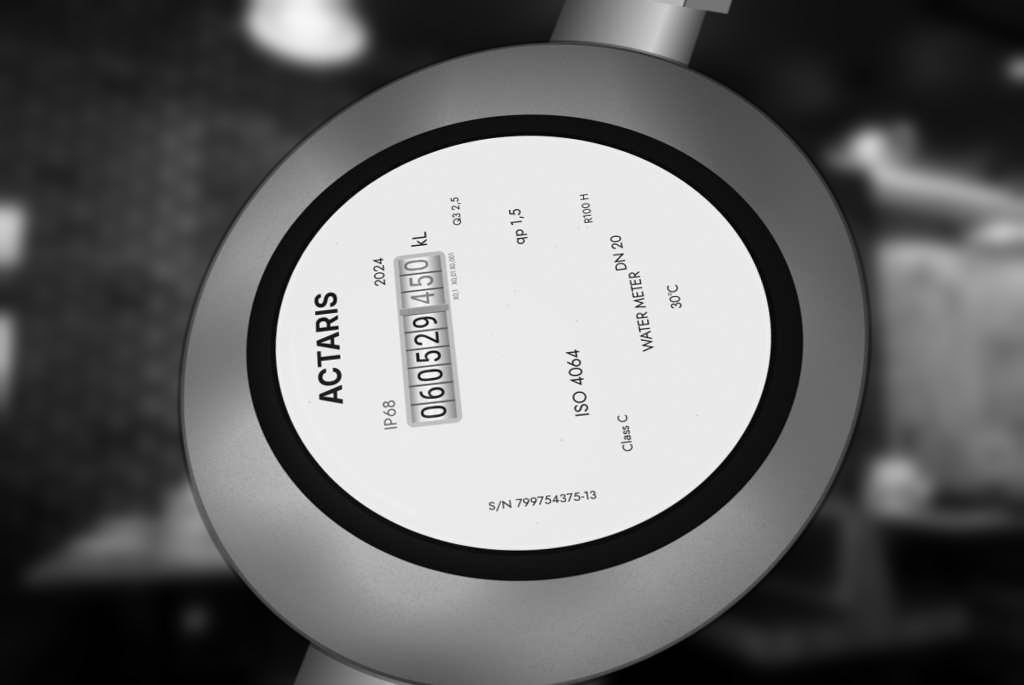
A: 60529.450,kL
